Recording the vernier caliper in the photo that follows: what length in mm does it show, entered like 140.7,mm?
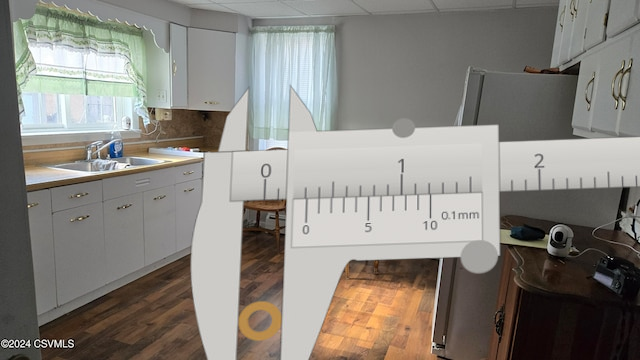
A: 3.1,mm
